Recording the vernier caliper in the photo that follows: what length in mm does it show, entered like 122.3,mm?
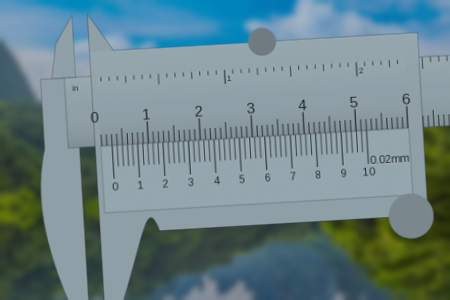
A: 3.0,mm
